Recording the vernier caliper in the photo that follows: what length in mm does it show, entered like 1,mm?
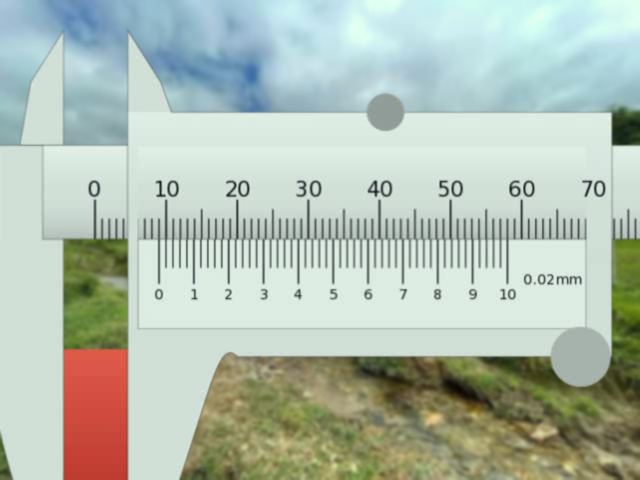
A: 9.0,mm
